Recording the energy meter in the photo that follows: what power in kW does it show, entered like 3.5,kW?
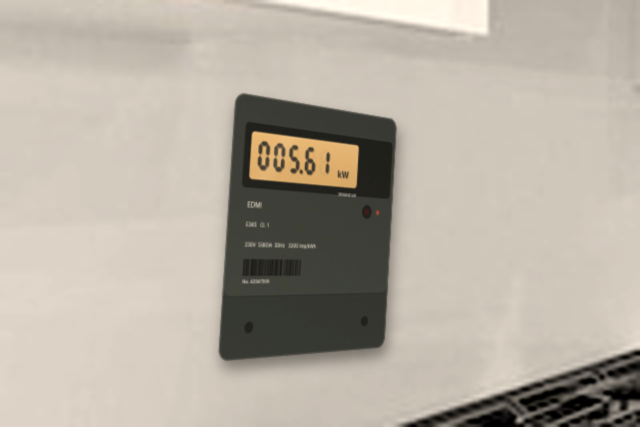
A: 5.61,kW
